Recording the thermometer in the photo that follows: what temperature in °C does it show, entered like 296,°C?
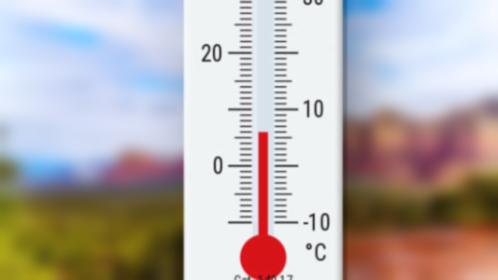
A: 6,°C
